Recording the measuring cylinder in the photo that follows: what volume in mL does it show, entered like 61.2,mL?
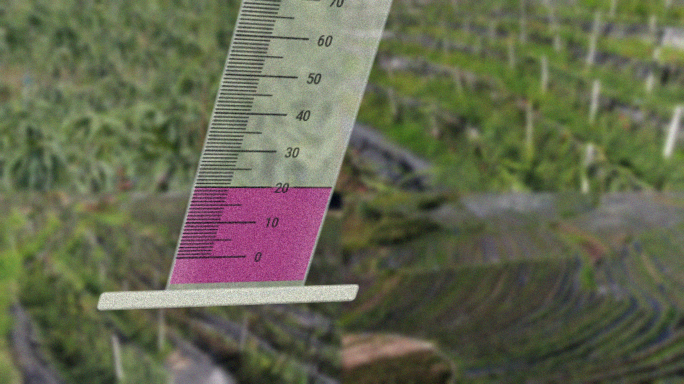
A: 20,mL
